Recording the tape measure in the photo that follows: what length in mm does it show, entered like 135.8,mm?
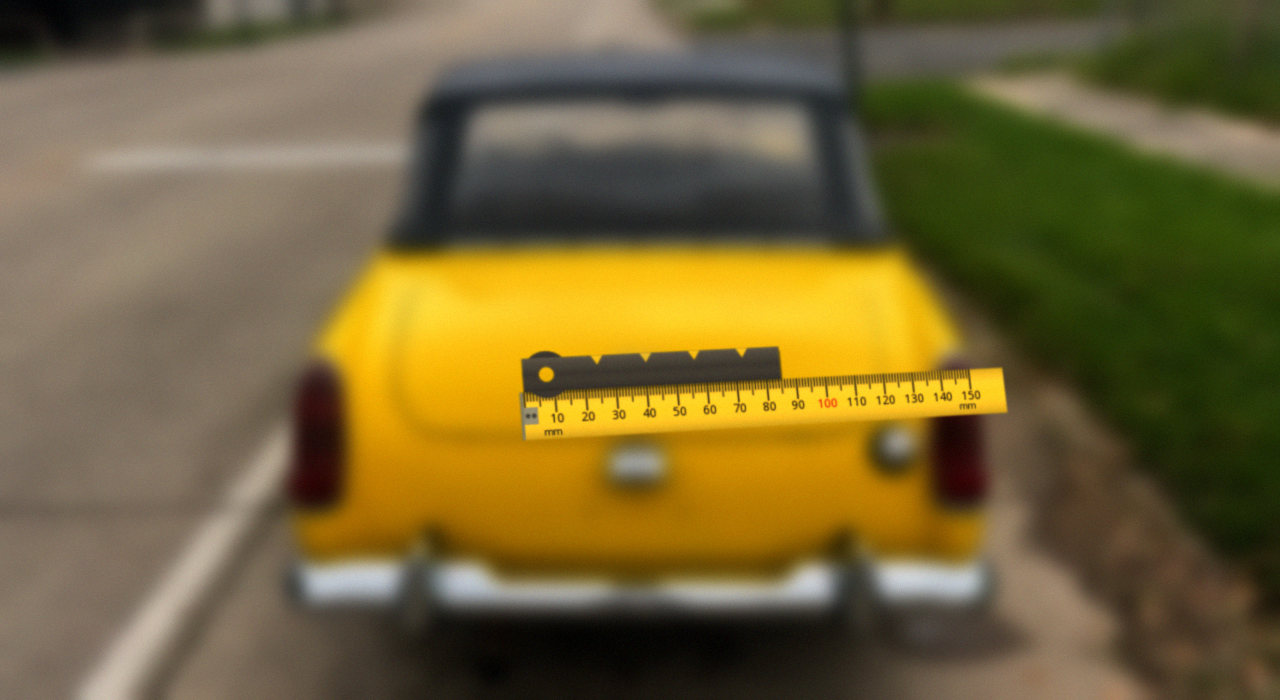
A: 85,mm
